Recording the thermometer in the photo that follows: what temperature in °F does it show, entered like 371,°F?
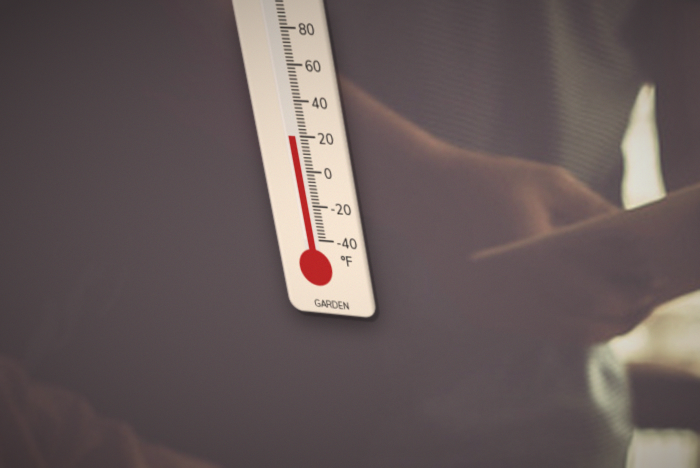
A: 20,°F
